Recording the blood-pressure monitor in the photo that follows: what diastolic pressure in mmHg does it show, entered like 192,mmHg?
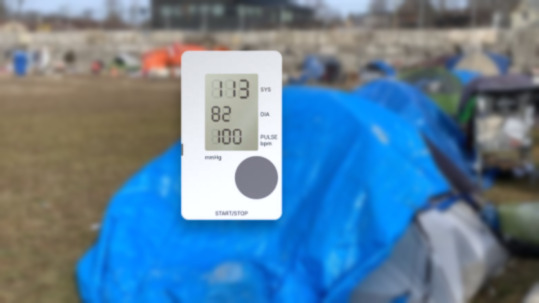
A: 82,mmHg
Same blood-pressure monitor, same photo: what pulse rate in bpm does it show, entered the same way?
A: 100,bpm
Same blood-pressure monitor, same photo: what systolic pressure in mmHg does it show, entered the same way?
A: 113,mmHg
